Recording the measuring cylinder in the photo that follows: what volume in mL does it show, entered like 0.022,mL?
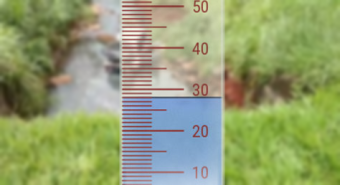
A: 28,mL
